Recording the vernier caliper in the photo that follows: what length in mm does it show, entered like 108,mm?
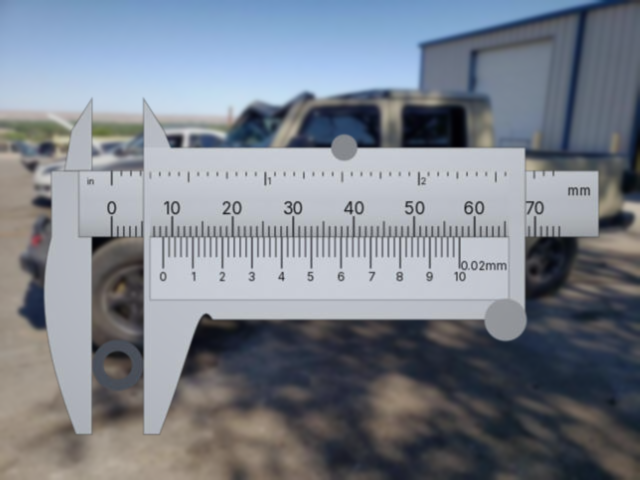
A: 8.5,mm
